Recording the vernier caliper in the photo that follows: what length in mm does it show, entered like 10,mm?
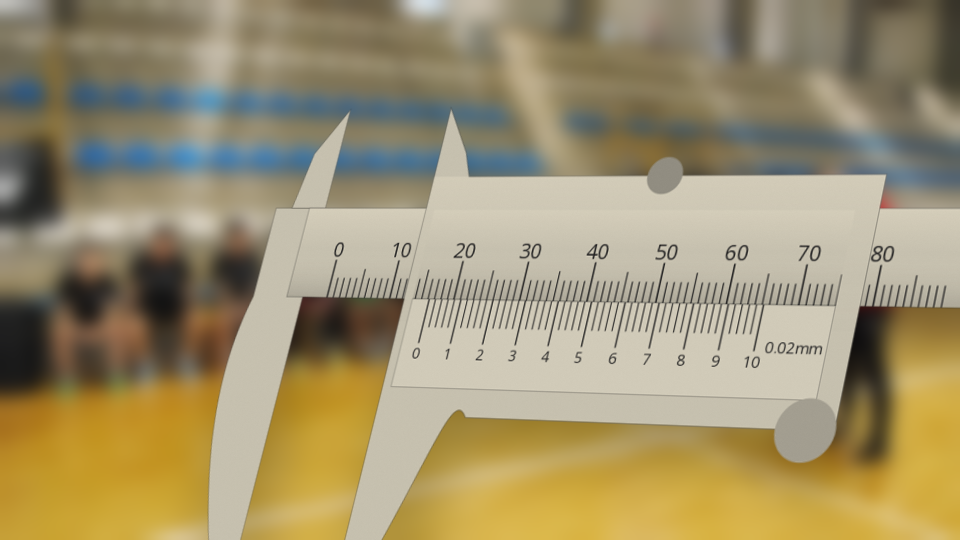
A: 16.2,mm
